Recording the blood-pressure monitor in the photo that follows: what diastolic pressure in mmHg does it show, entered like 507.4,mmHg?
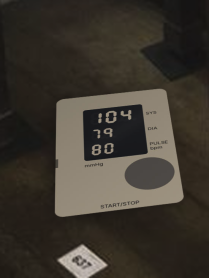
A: 79,mmHg
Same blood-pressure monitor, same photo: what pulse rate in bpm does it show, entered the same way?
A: 80,bpm
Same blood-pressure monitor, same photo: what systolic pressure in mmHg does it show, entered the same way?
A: 104,mmHg
